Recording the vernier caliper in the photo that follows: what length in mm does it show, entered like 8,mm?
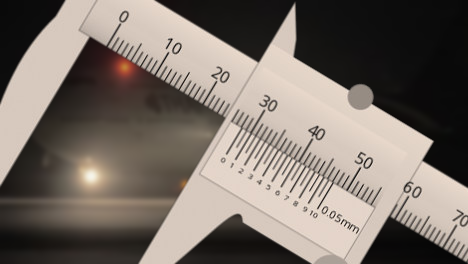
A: 28.2,mm
